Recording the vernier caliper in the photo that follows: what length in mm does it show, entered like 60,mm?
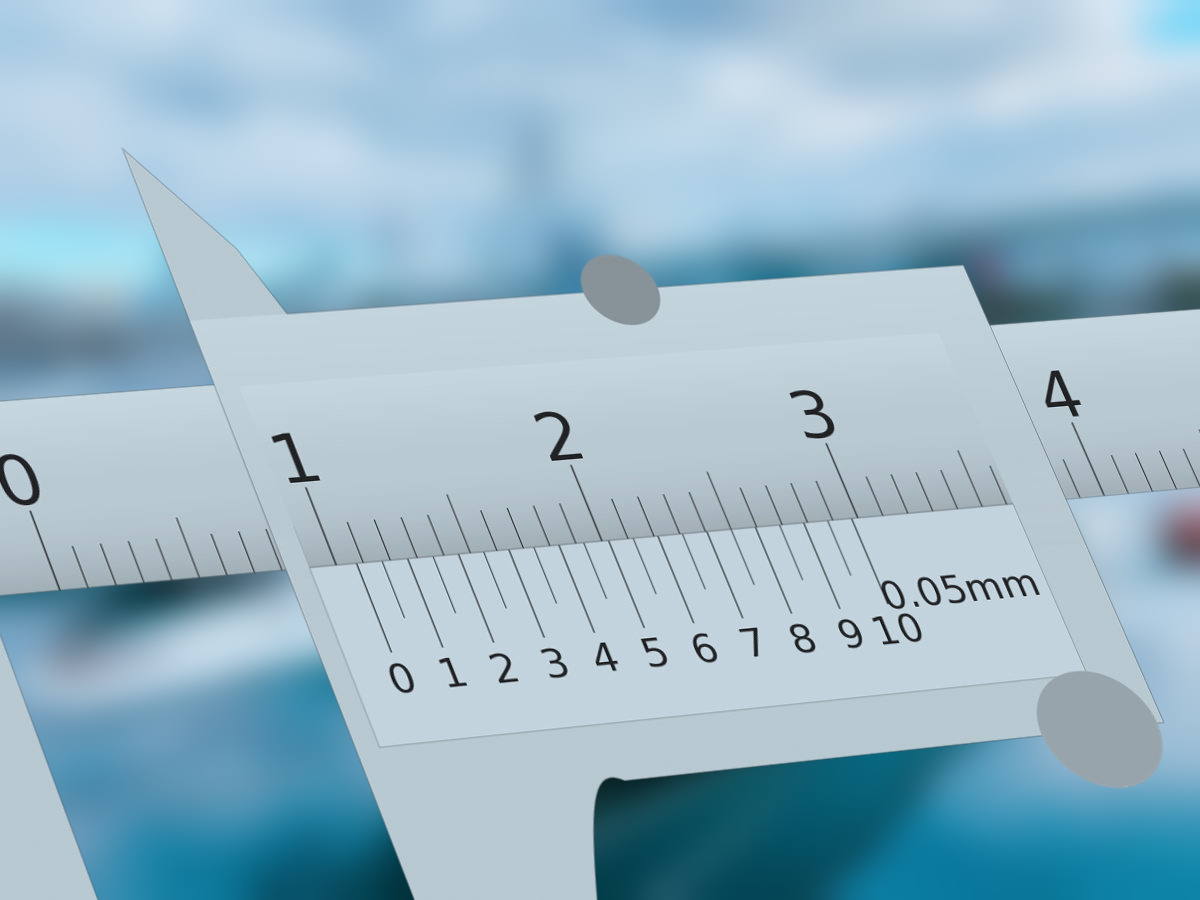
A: 10.75,mm
